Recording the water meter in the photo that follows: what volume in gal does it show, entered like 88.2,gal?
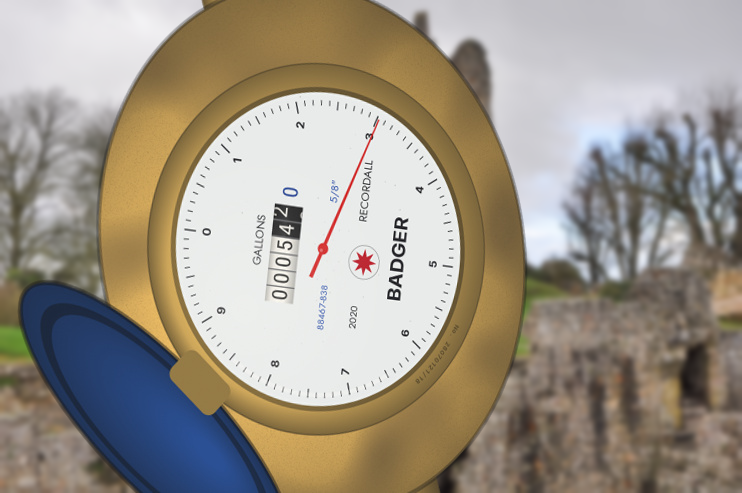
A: 5423.0,gal
